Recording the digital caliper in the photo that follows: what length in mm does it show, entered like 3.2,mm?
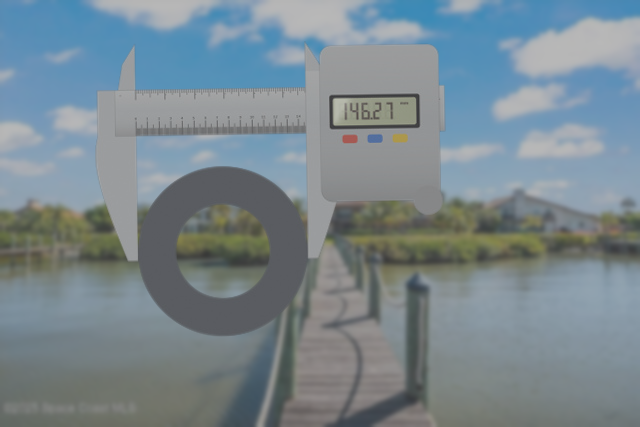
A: 146.27,mm
